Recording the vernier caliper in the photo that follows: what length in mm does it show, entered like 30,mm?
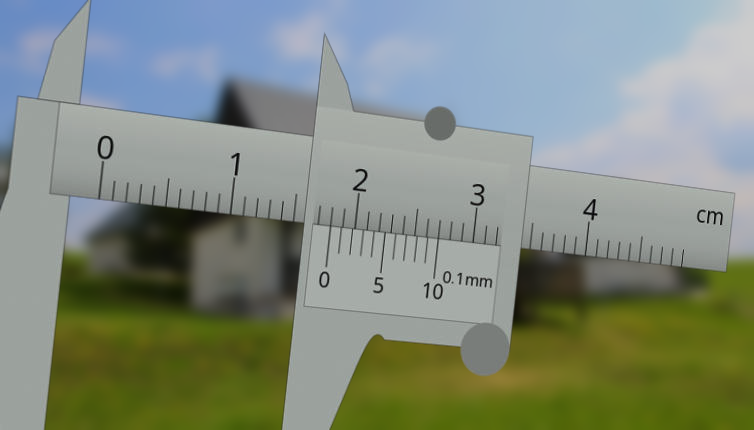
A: 18.0,mm
